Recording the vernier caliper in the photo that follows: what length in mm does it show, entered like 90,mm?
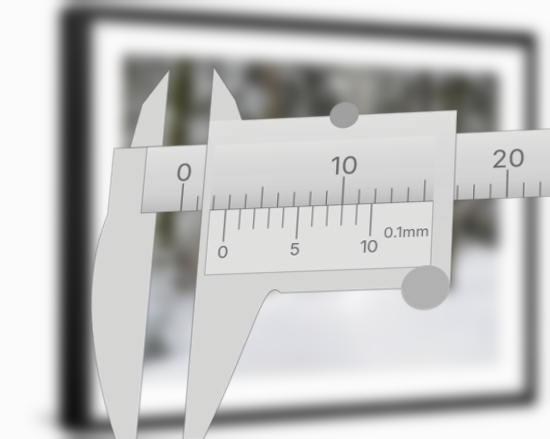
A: 2.8,mm
